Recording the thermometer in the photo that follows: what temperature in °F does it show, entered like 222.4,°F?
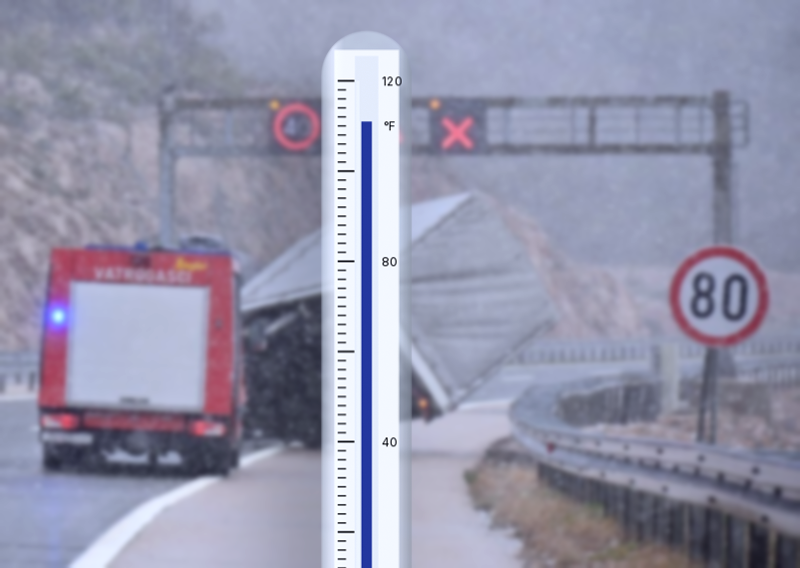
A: 111,°F
